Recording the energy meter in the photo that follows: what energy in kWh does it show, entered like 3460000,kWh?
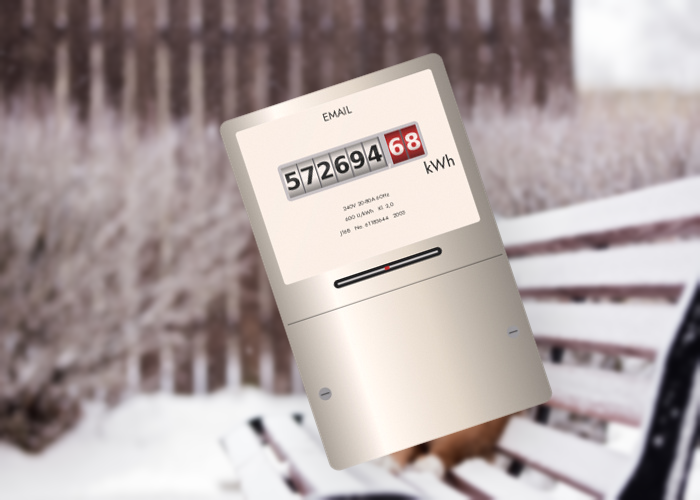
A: 572694.68,kWh
